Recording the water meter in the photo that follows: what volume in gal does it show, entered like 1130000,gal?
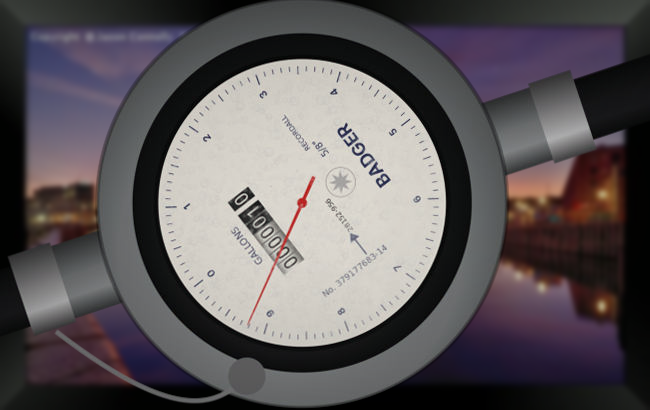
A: 9.2,gal
